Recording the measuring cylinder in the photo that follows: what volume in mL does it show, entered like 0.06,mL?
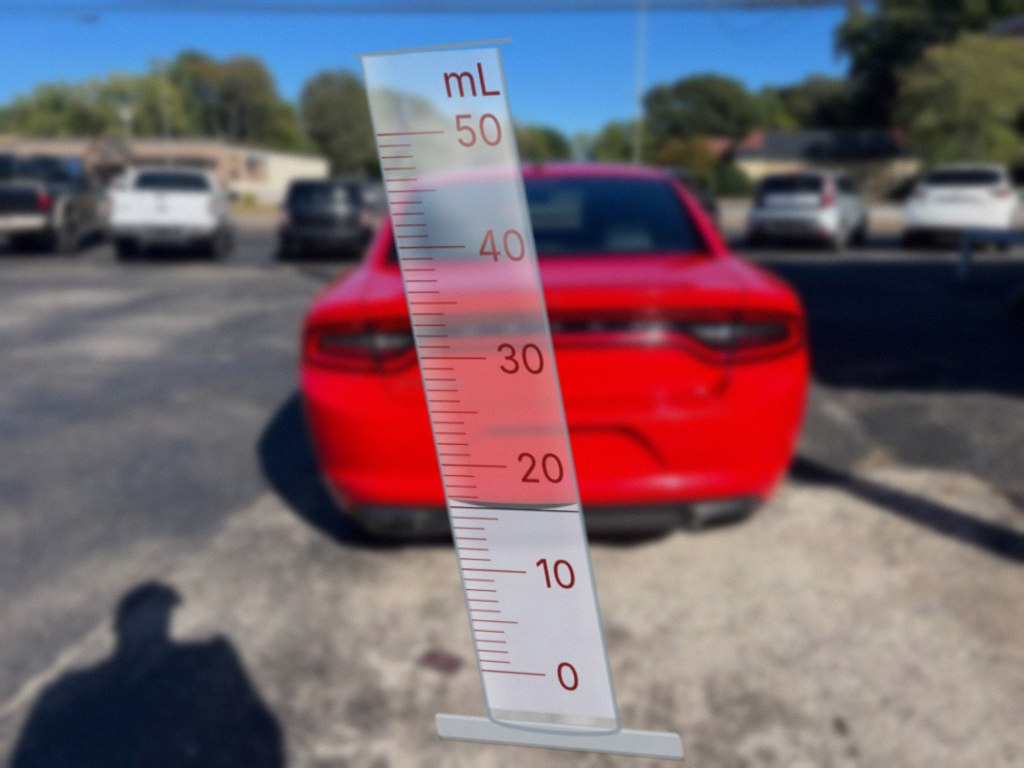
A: 16,mL
